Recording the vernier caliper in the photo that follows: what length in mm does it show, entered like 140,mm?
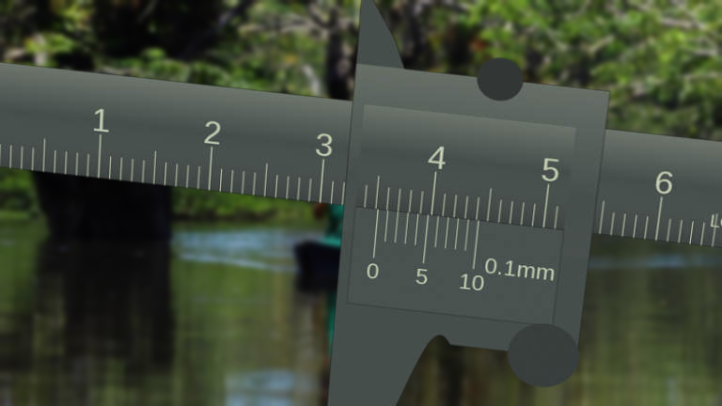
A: 35.2,mm
